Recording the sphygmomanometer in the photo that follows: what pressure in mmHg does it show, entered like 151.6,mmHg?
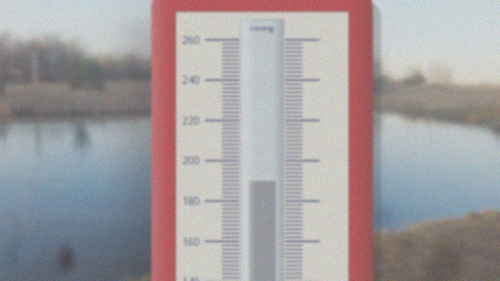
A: 190,mmHg
